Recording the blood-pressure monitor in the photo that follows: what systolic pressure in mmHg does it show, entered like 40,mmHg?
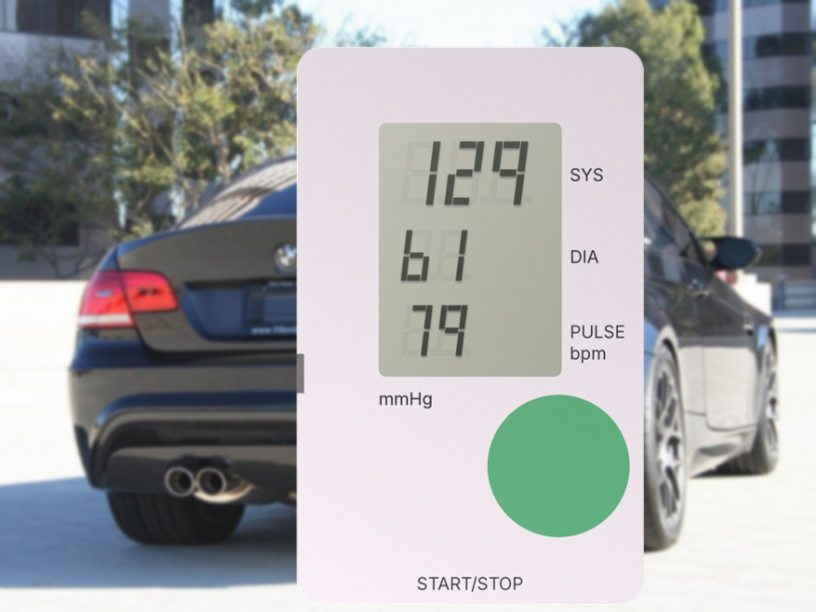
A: 129,mmHg
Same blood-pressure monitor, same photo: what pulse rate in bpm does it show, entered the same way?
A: 79,bpm
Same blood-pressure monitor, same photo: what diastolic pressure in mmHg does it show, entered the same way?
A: 61,mmHg
